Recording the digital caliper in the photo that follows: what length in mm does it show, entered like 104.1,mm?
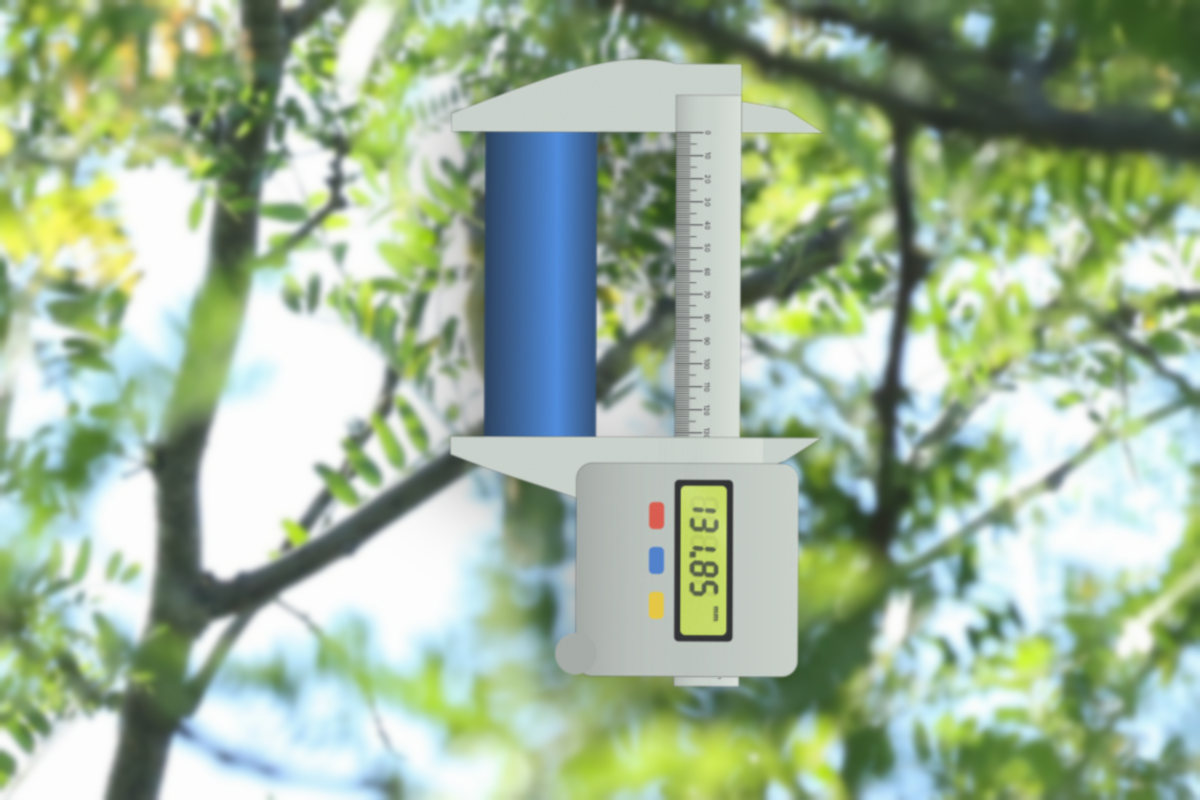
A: 131.85,mm
